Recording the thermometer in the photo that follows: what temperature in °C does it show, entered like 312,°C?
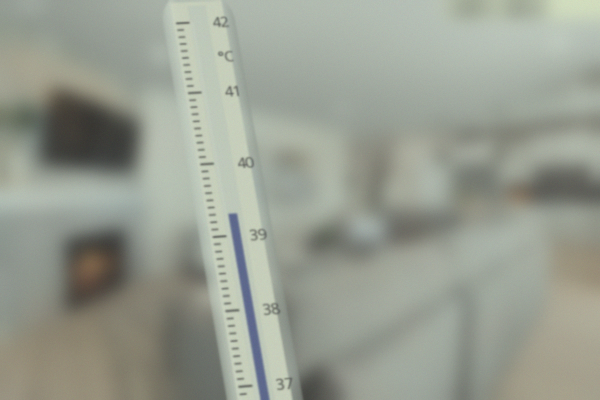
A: 39.3,°C
